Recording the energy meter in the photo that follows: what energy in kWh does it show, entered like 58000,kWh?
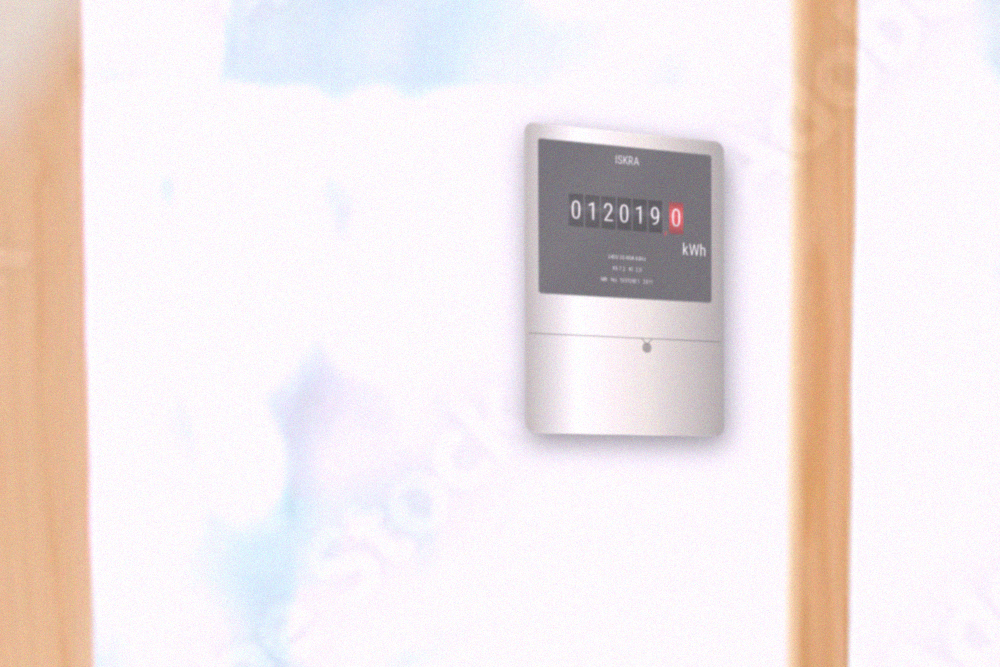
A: 12019.0,kWh
